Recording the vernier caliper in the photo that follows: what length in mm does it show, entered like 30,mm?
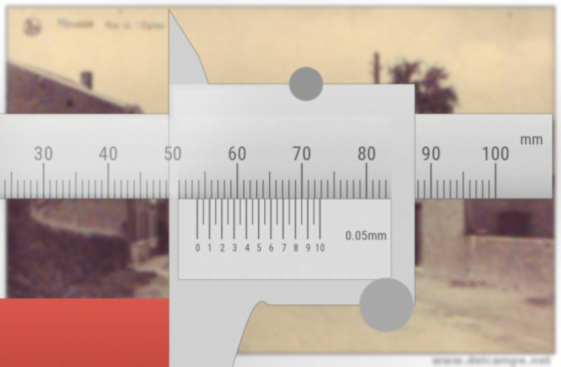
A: 53.8,mm
